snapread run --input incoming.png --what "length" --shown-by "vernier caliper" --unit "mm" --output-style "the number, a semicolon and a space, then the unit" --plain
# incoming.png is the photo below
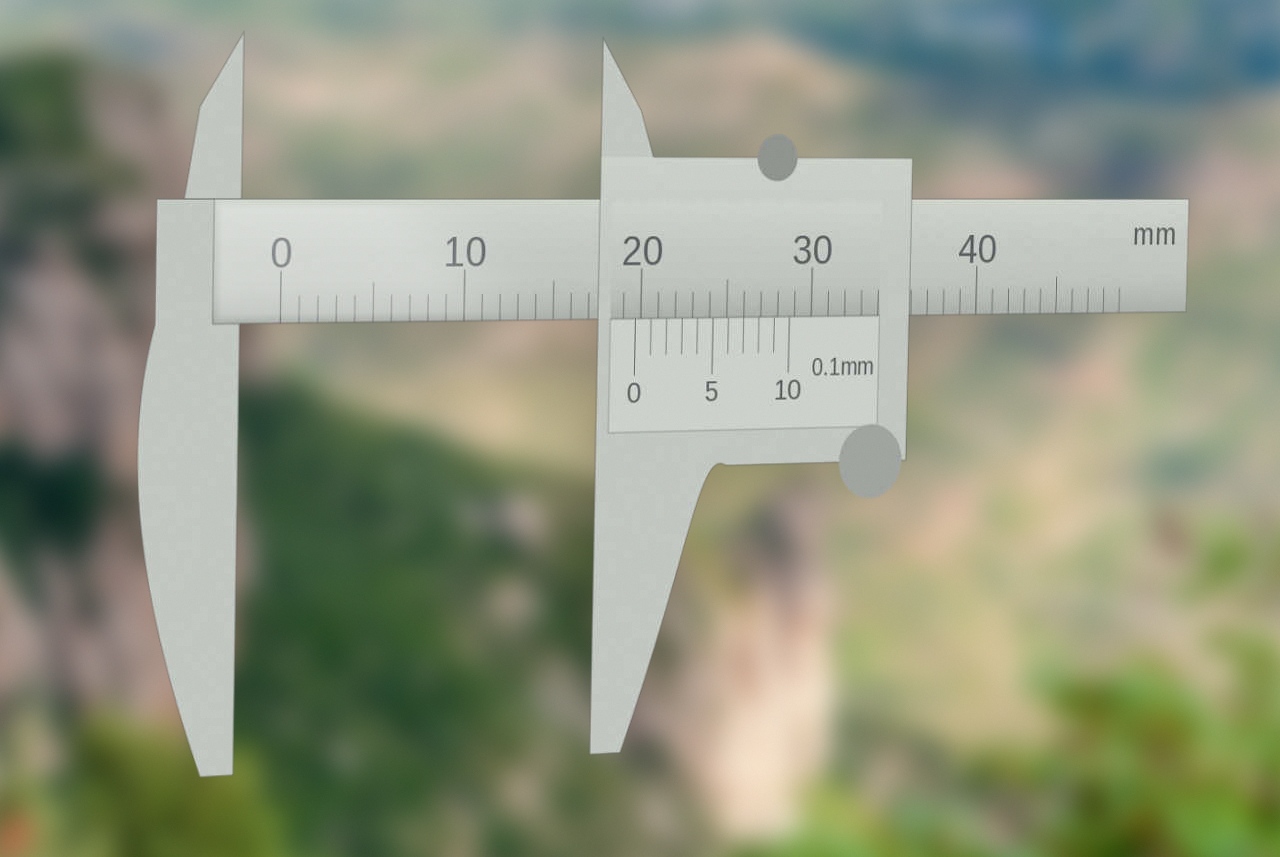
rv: 19.7; mm
